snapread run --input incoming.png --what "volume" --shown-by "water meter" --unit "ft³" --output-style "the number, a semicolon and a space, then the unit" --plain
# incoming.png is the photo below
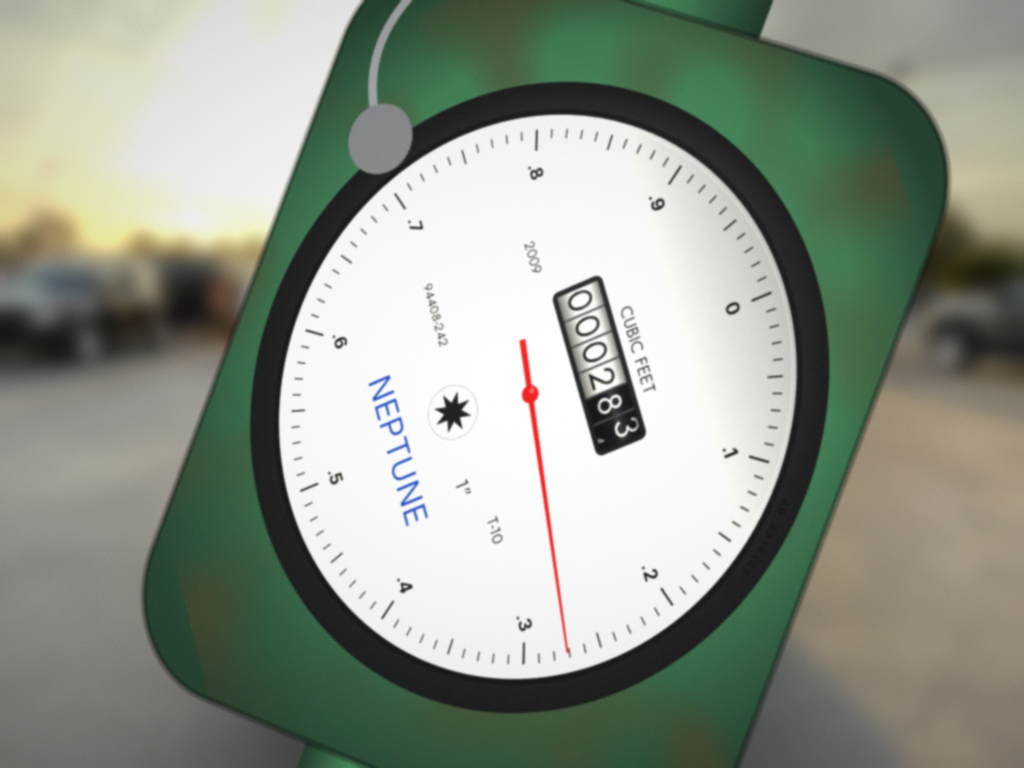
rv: 283.27; ft³
